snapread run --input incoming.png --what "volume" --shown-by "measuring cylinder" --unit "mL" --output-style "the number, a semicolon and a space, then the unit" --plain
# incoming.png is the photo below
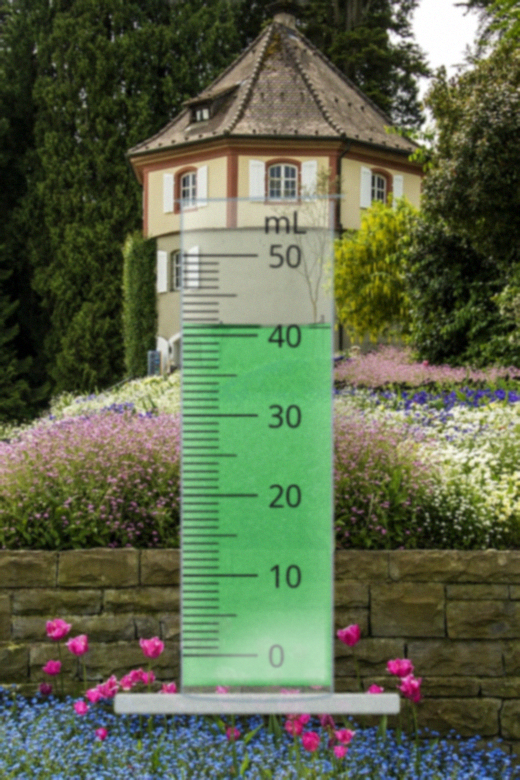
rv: 41; mL
